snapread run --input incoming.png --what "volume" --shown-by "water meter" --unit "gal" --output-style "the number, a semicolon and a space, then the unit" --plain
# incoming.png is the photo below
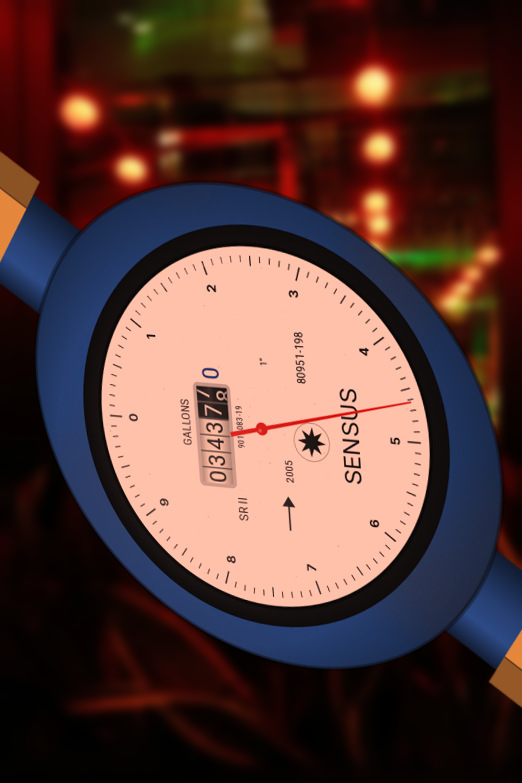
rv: 343774.6; gal
